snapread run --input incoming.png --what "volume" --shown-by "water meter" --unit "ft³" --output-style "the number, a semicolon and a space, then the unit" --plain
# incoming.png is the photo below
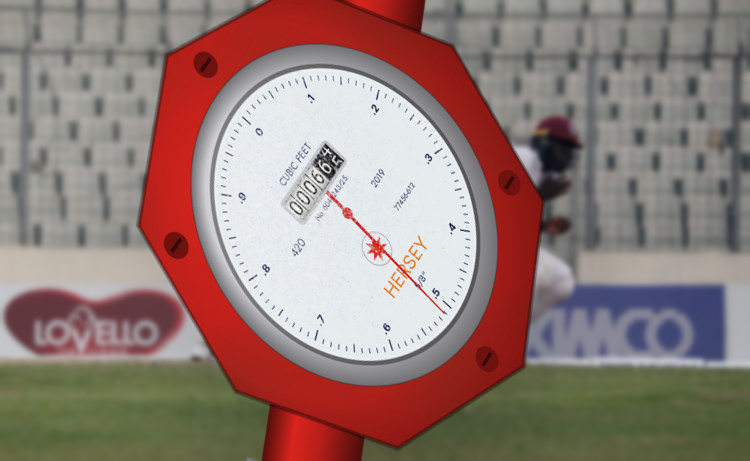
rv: 664.51; ft³
